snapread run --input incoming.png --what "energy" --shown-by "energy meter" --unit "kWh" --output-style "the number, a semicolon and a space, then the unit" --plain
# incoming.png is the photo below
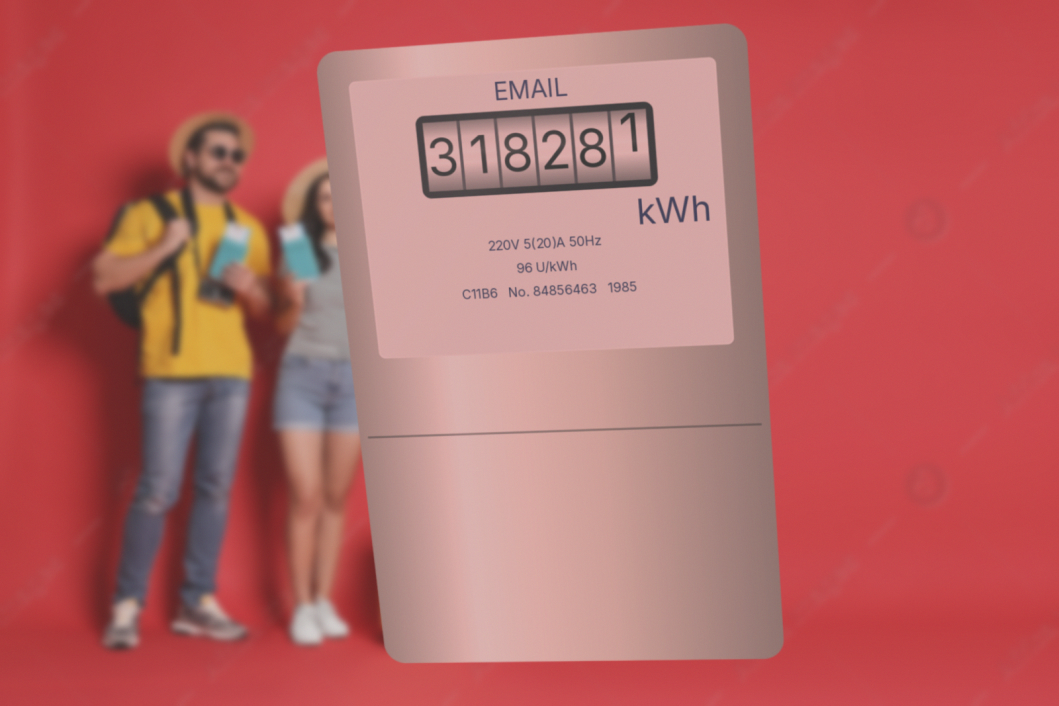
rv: 318281; kWh
